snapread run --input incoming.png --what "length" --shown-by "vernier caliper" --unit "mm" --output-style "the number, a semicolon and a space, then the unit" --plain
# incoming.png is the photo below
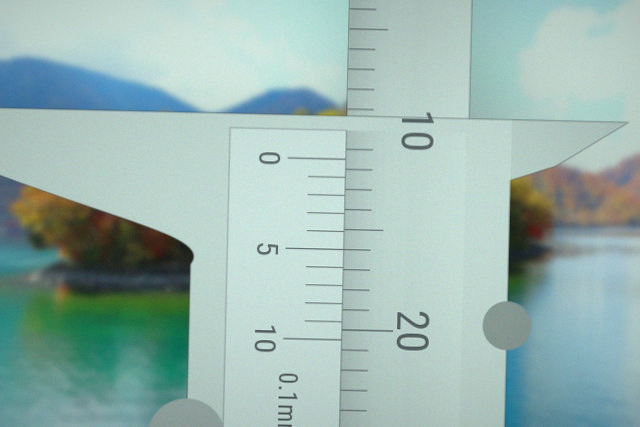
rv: 11.5; mm
